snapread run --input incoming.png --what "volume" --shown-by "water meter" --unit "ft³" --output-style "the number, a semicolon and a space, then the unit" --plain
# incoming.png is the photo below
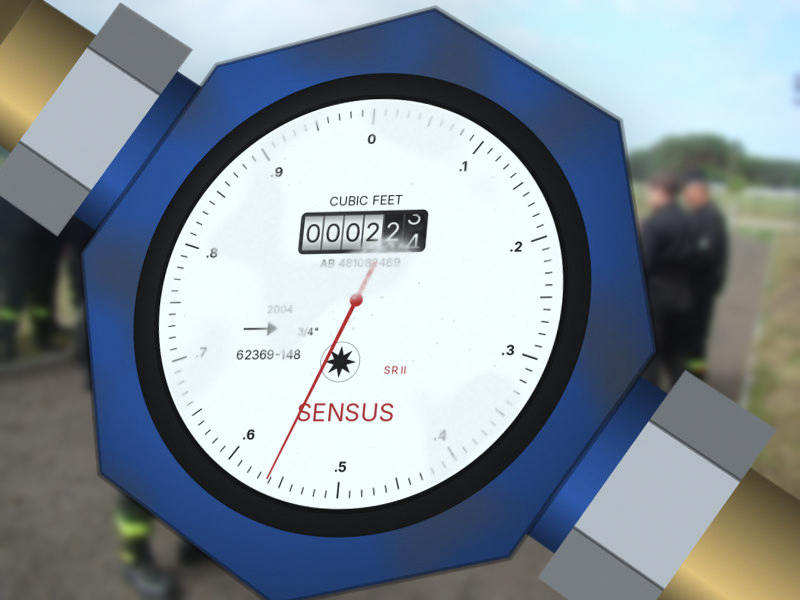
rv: 223.56; ft³
